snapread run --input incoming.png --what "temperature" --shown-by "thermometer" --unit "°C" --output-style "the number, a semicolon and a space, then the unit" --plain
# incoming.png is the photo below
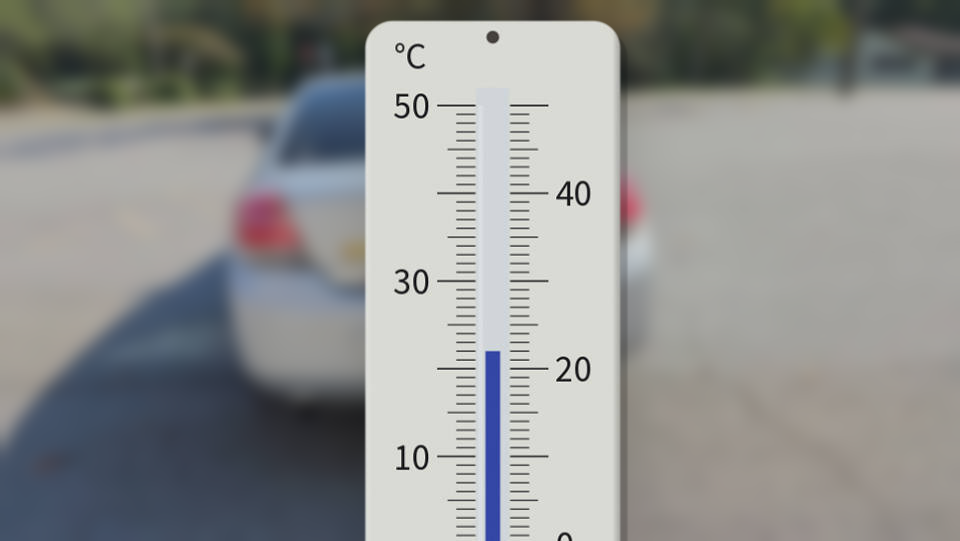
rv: 22; °C
